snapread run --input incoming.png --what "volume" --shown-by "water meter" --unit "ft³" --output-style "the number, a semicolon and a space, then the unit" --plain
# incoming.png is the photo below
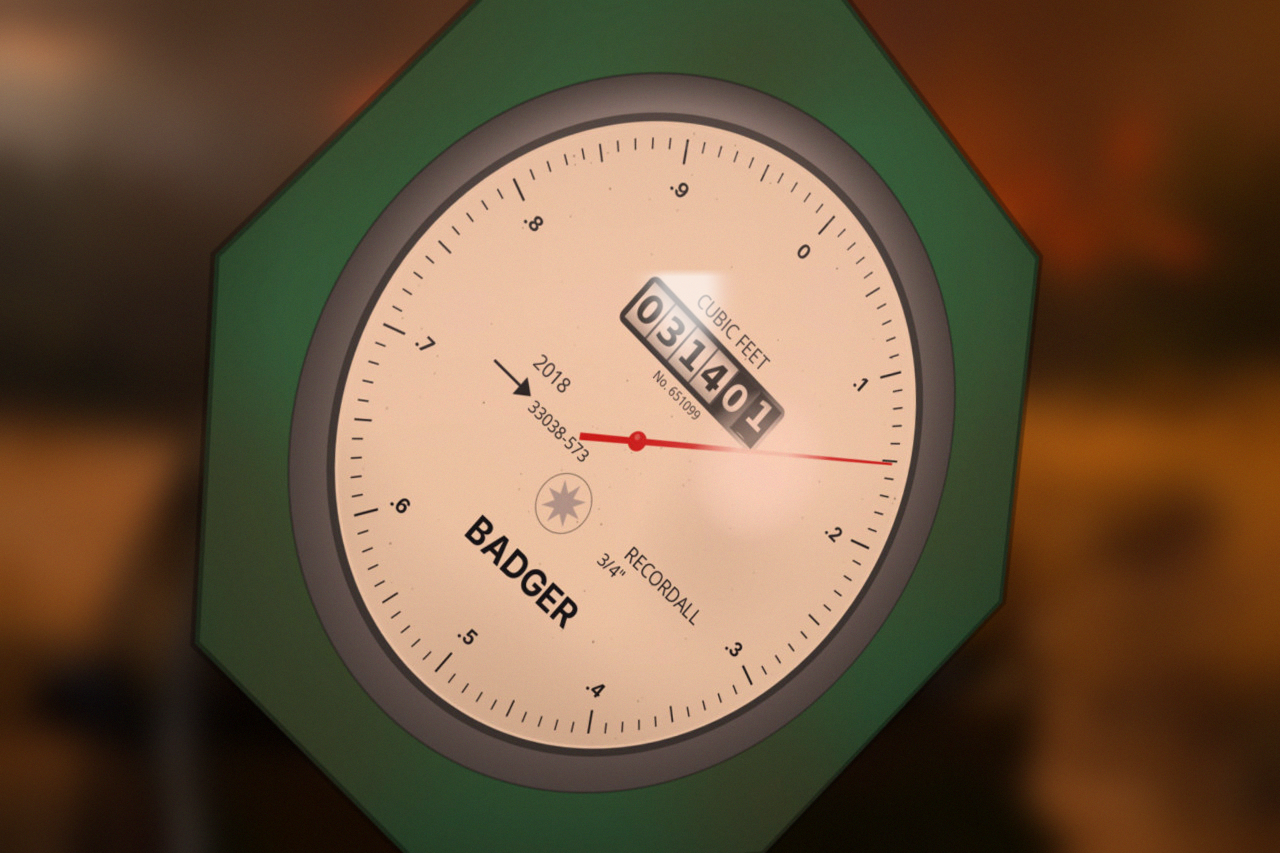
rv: 31401.15; ft³
